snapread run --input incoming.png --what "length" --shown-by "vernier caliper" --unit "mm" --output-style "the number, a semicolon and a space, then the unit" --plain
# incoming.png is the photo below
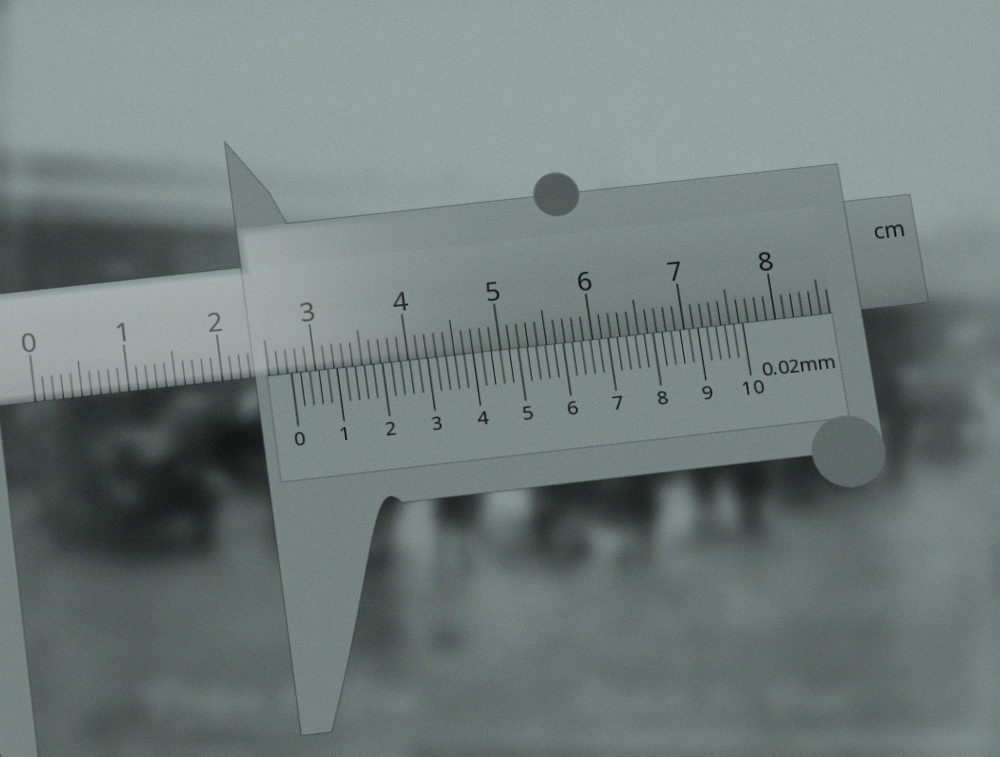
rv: 27.4; mm
